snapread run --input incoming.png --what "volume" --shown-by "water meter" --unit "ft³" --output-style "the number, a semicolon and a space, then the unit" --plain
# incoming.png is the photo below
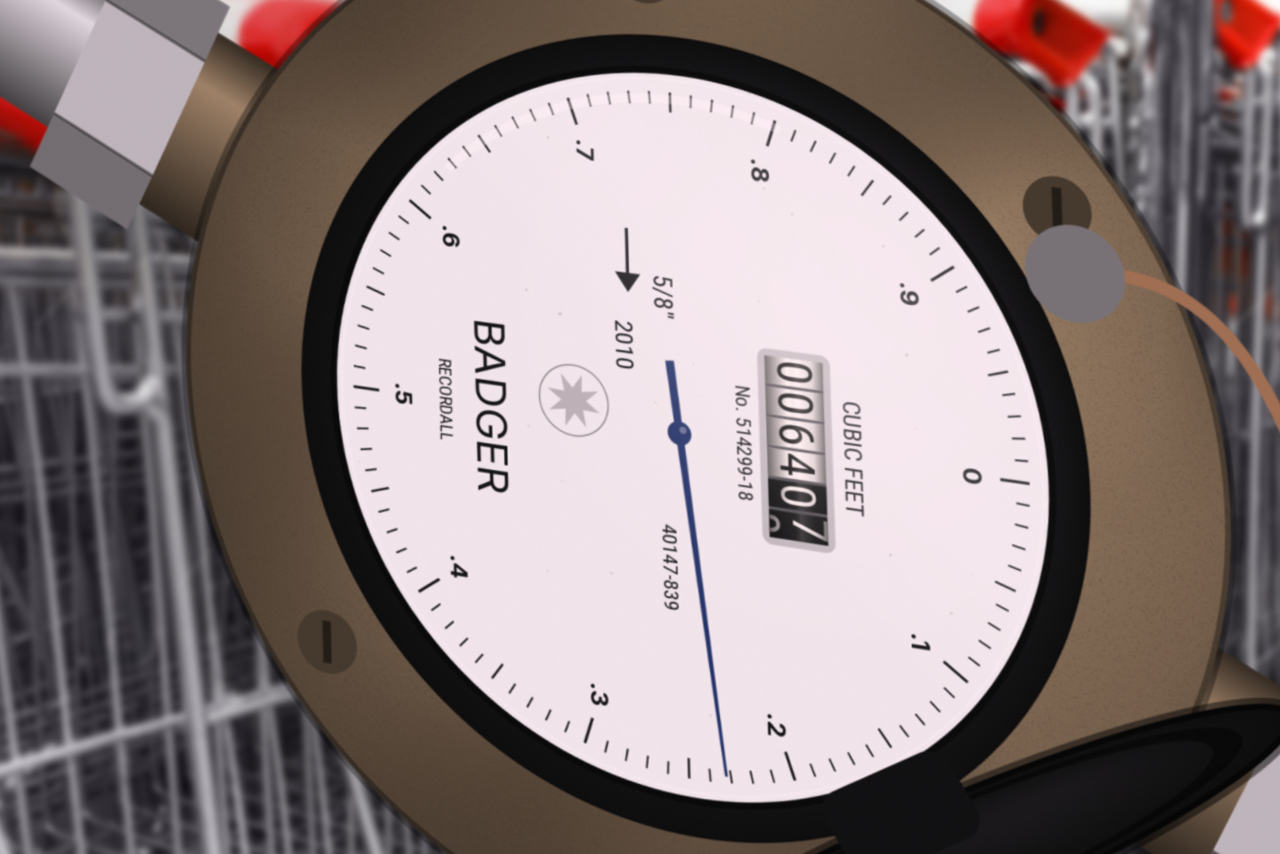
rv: 6407.23; ft³
